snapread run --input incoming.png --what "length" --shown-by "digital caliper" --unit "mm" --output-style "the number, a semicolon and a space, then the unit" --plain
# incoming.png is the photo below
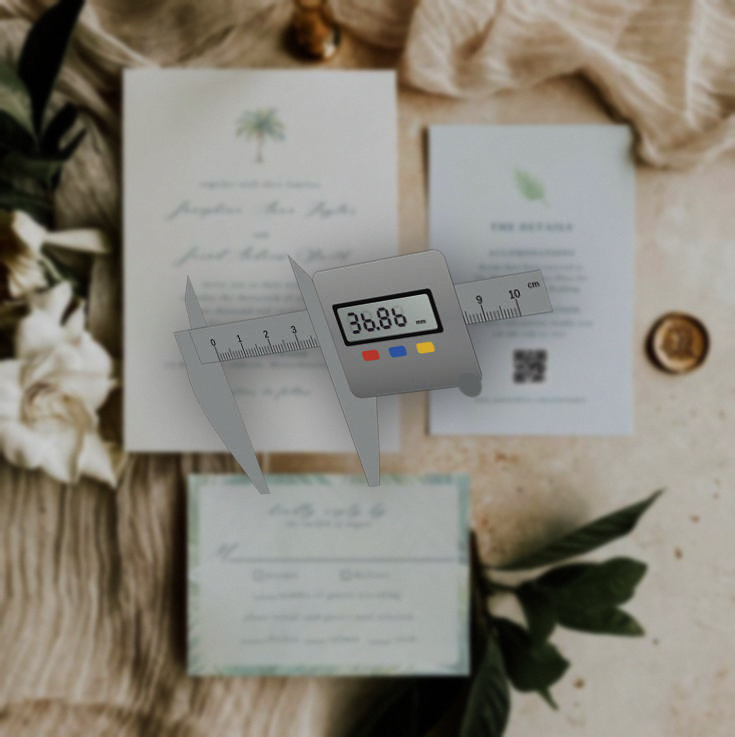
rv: 36.86; mm
